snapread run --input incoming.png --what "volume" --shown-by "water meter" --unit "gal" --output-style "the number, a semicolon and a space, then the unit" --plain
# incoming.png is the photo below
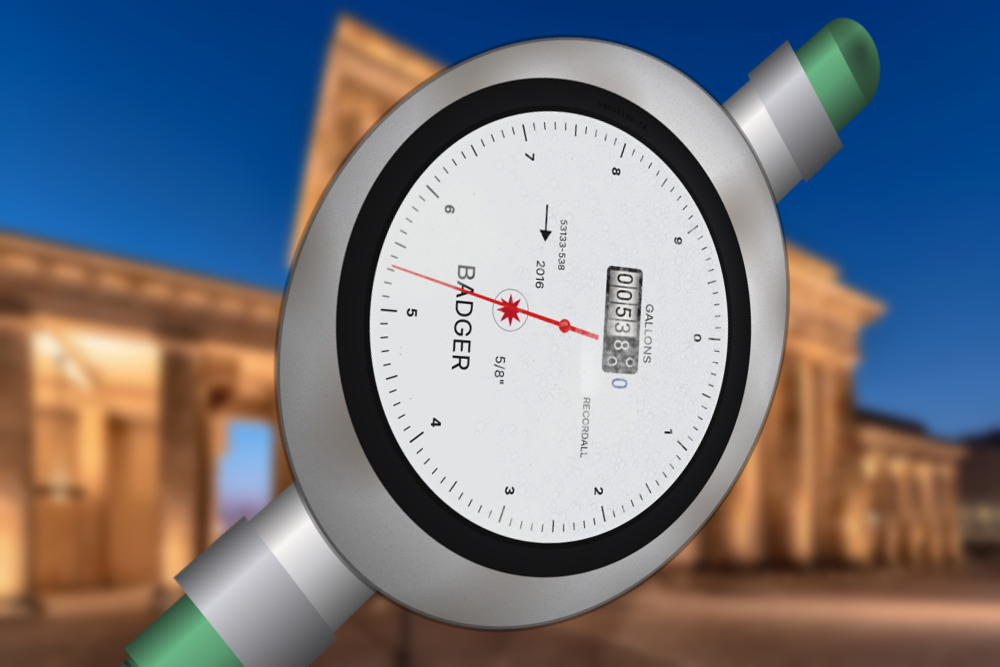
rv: 53885.3; gal
